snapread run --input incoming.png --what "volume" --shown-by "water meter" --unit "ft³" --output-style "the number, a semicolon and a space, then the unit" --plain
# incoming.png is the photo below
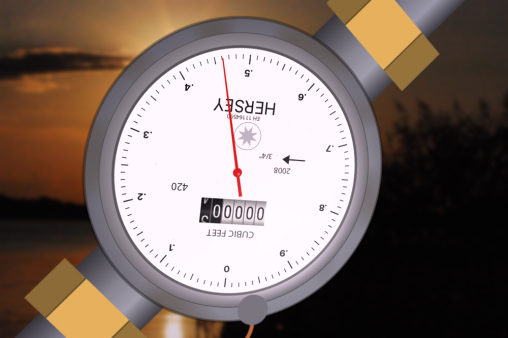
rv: 3.46; ft³
